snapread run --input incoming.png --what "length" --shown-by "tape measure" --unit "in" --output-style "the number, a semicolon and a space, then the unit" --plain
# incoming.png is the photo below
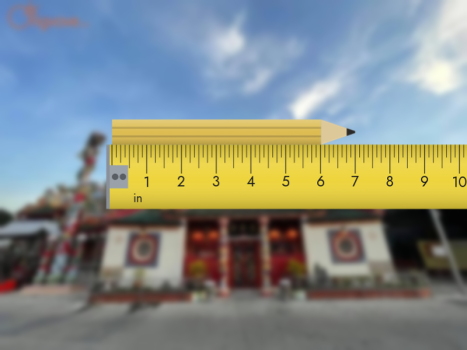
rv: 7; in
